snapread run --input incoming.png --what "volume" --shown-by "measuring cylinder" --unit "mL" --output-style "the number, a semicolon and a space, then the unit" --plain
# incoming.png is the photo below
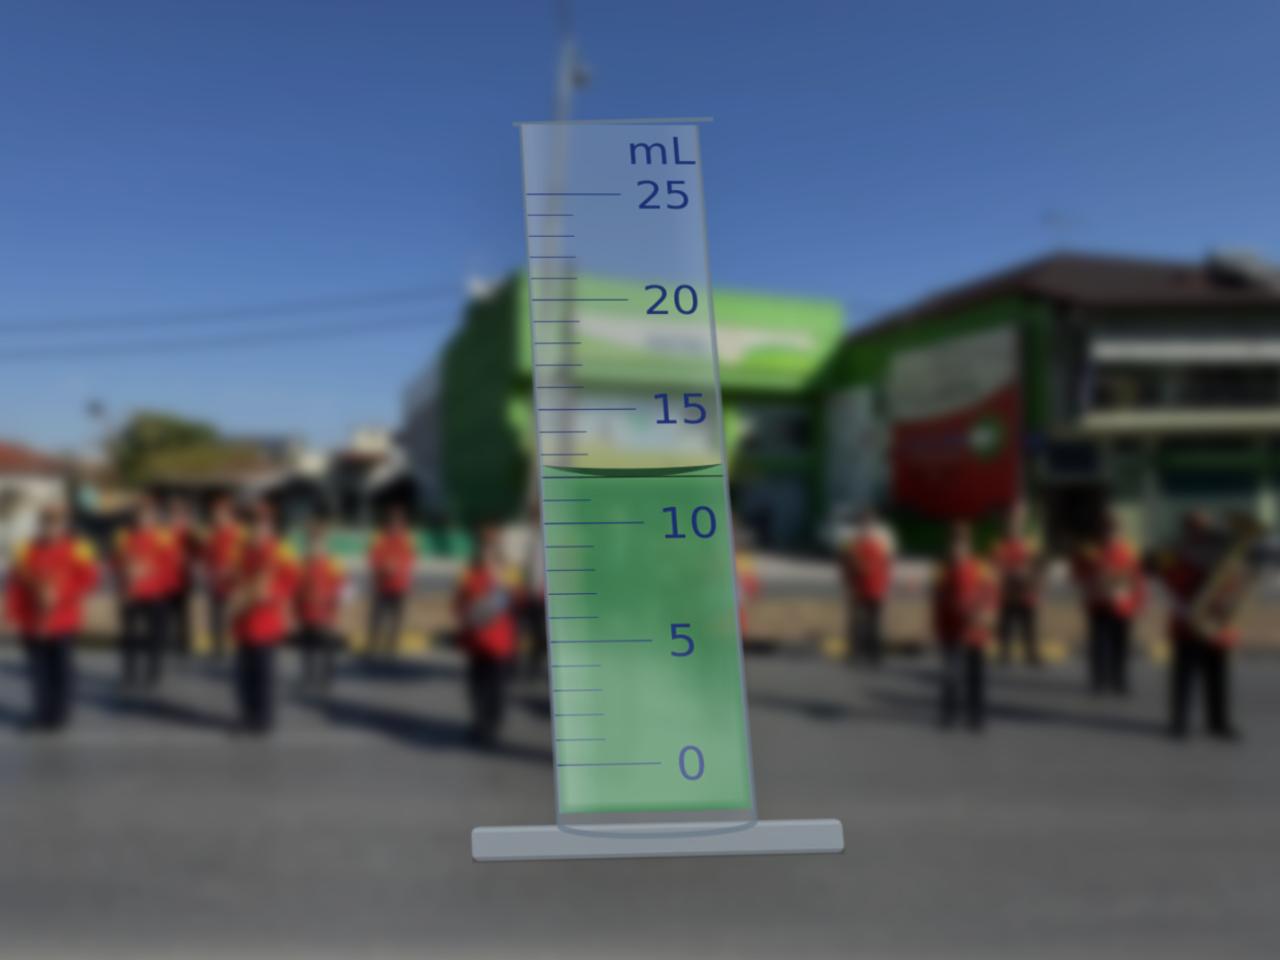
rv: 12; mL
